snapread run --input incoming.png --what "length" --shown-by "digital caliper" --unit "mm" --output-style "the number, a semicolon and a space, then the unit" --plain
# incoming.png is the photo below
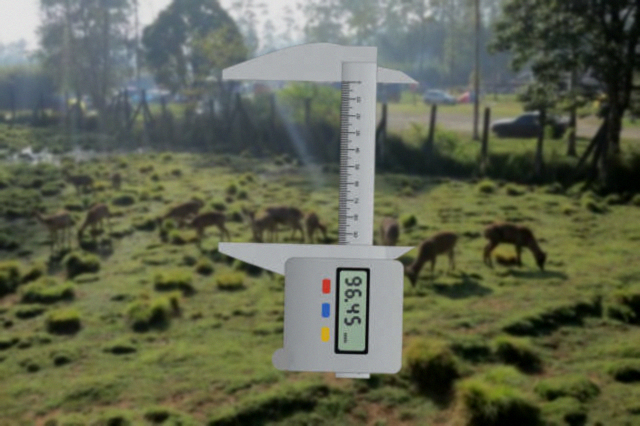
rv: 96.45; mm
